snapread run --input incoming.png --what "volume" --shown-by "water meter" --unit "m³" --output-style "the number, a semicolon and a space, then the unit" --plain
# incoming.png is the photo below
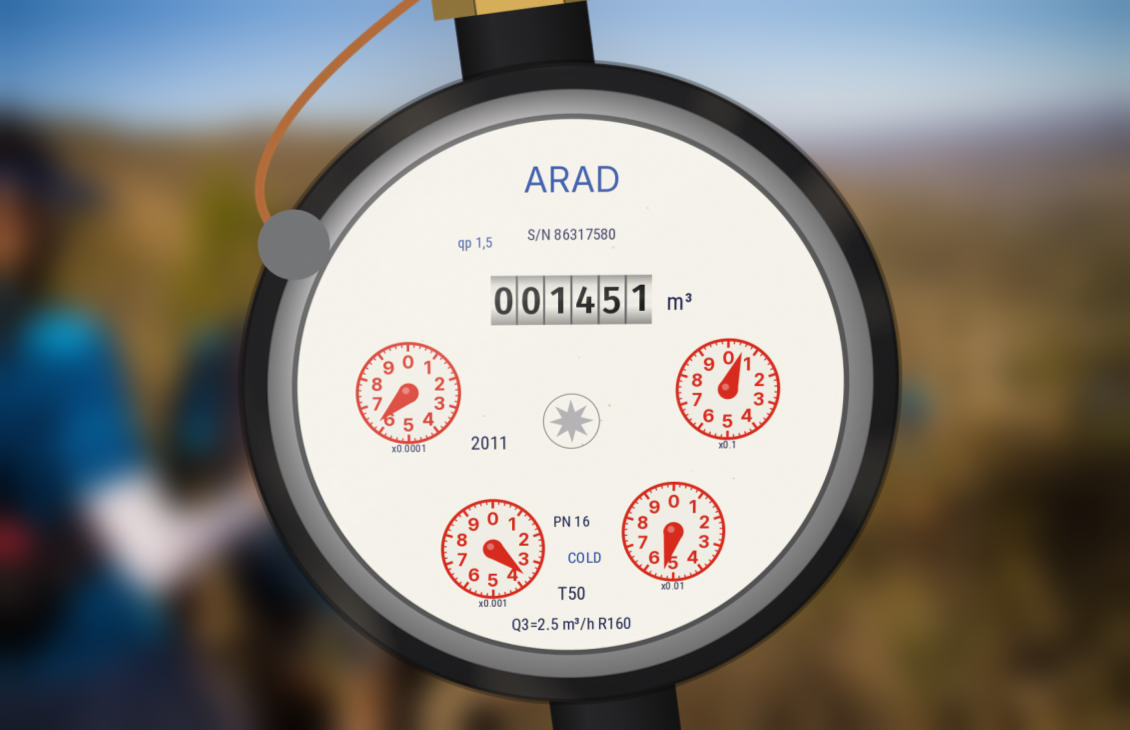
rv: 1451.0536; m³
